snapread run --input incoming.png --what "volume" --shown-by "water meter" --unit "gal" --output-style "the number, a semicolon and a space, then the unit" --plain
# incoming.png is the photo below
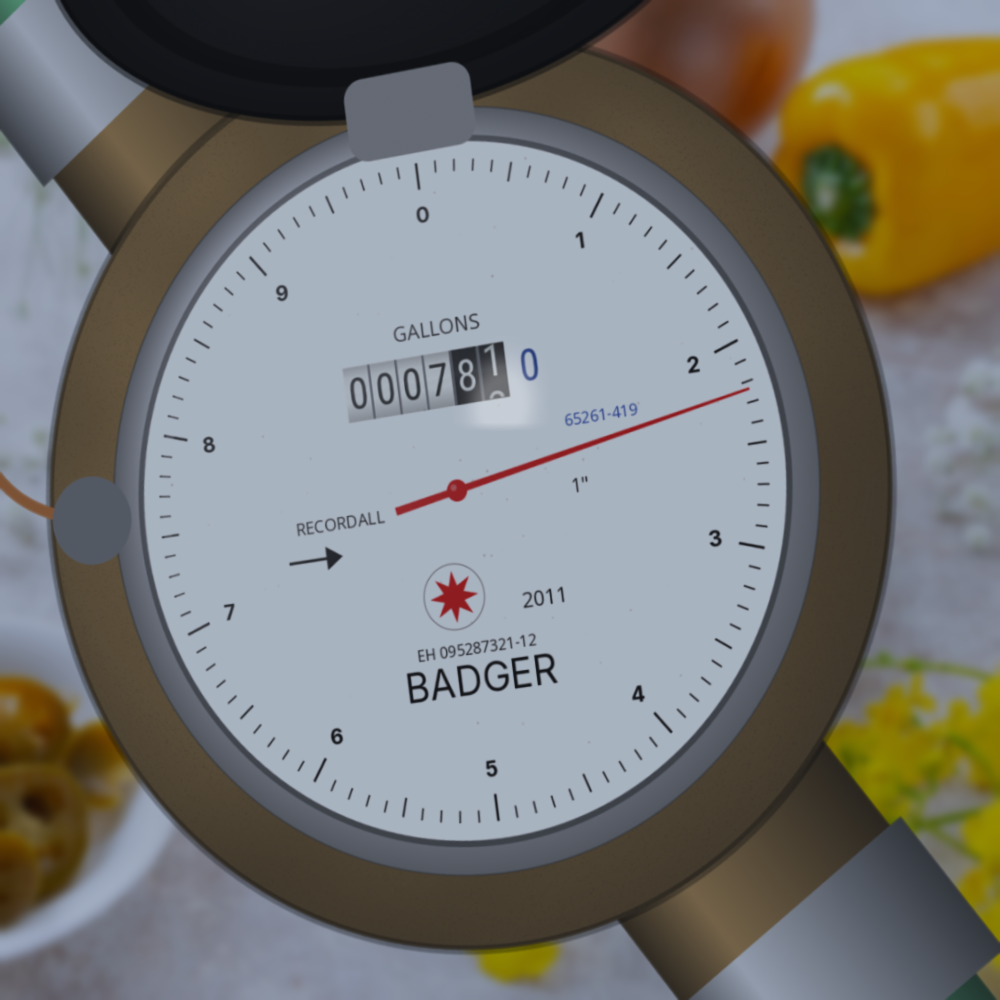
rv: 7812.2; gal
